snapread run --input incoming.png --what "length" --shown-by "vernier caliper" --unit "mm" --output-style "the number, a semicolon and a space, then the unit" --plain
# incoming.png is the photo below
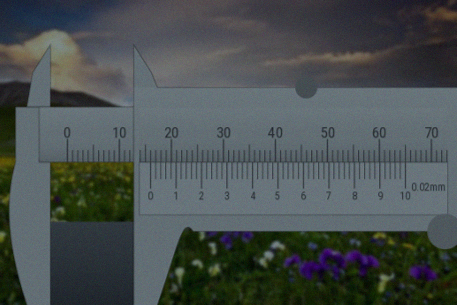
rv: 16.0; mm
